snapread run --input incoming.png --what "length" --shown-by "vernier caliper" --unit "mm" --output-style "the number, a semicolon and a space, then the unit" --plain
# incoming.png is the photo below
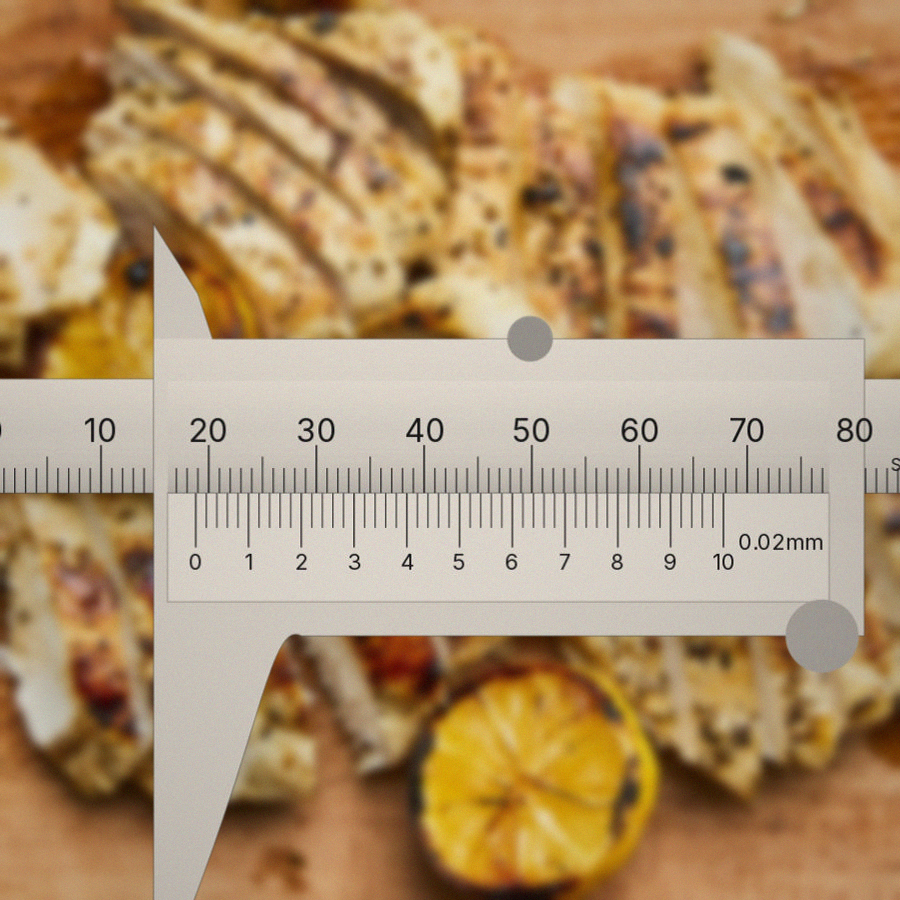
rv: 18.8; mm
